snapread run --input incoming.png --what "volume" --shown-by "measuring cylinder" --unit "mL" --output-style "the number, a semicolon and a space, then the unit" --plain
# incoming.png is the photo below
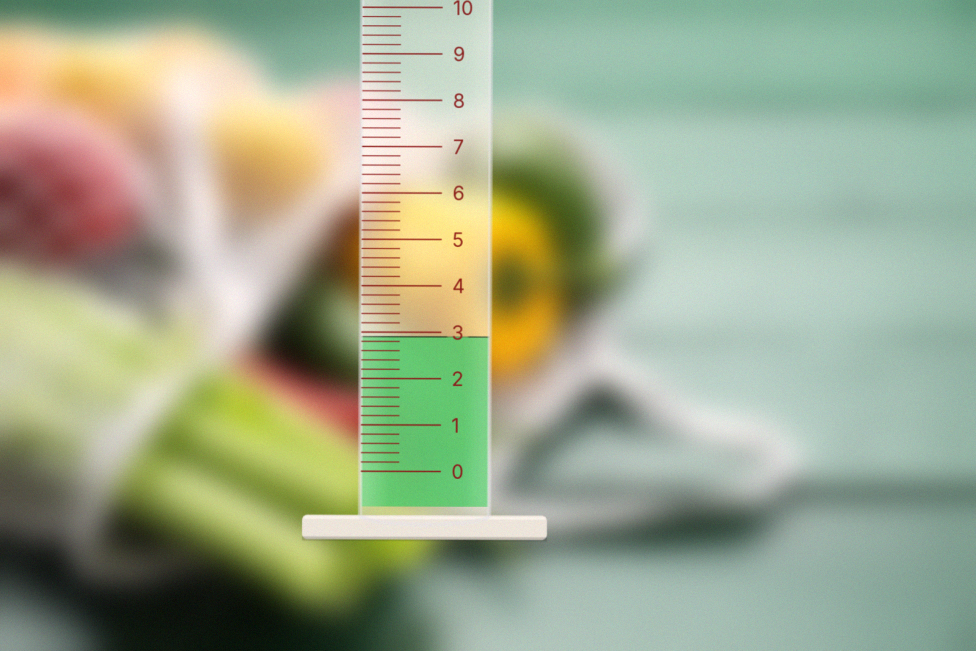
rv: 2.9; mL
